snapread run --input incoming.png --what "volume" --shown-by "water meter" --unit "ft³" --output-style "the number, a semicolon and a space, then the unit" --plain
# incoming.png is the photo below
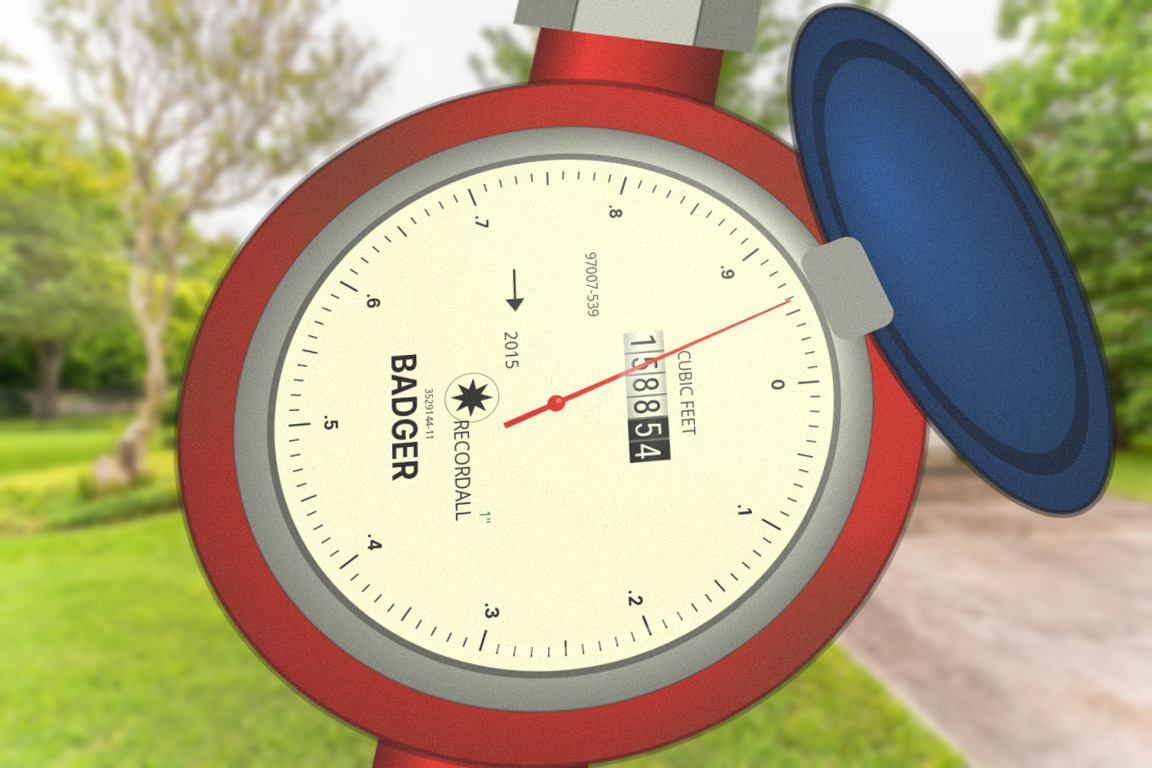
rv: 158853.94; ft³
